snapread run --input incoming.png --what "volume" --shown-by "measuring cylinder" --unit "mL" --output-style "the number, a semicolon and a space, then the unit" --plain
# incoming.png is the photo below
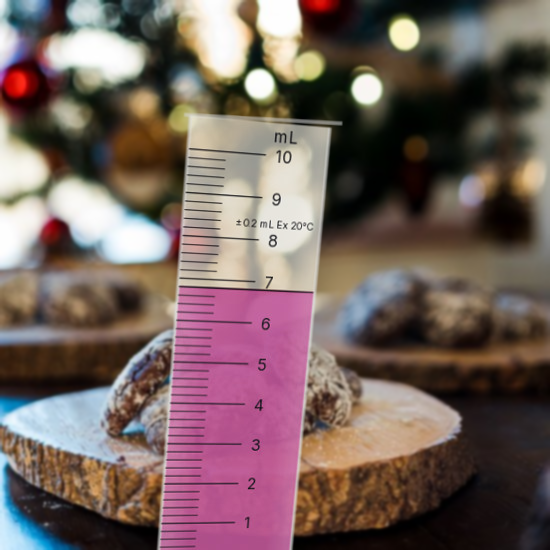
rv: 6.8; mL
